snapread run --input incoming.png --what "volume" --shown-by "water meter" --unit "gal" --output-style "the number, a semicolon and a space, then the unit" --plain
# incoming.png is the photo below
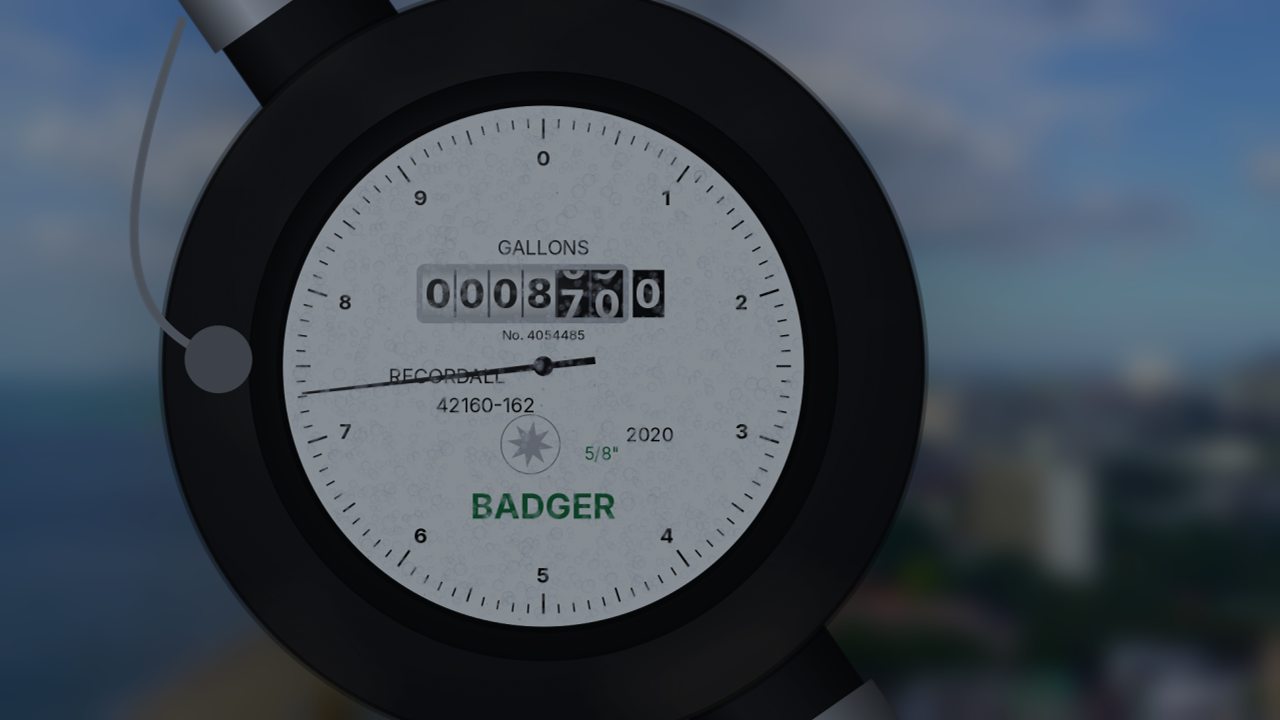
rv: 8697.3; gal
